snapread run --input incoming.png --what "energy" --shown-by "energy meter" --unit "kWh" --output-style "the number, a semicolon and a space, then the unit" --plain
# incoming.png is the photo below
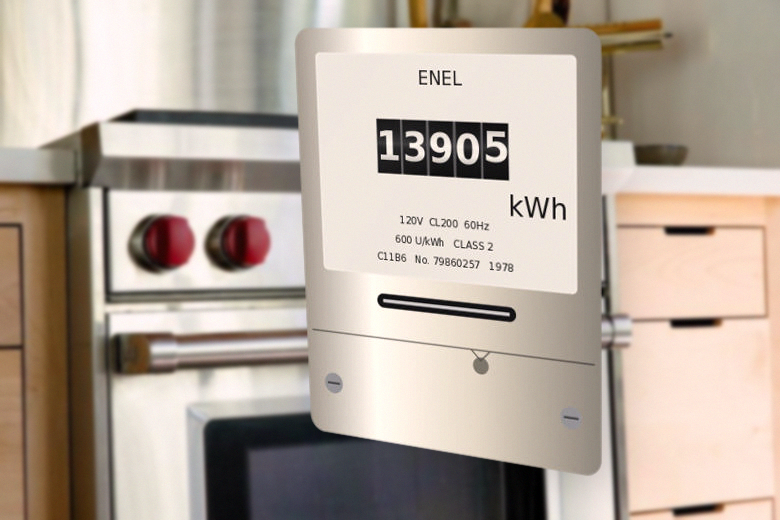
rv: 13905; kWh
